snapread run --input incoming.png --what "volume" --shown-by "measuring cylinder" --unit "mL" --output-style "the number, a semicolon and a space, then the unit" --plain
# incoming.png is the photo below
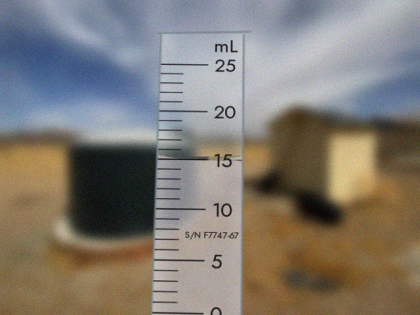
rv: 15; mL
